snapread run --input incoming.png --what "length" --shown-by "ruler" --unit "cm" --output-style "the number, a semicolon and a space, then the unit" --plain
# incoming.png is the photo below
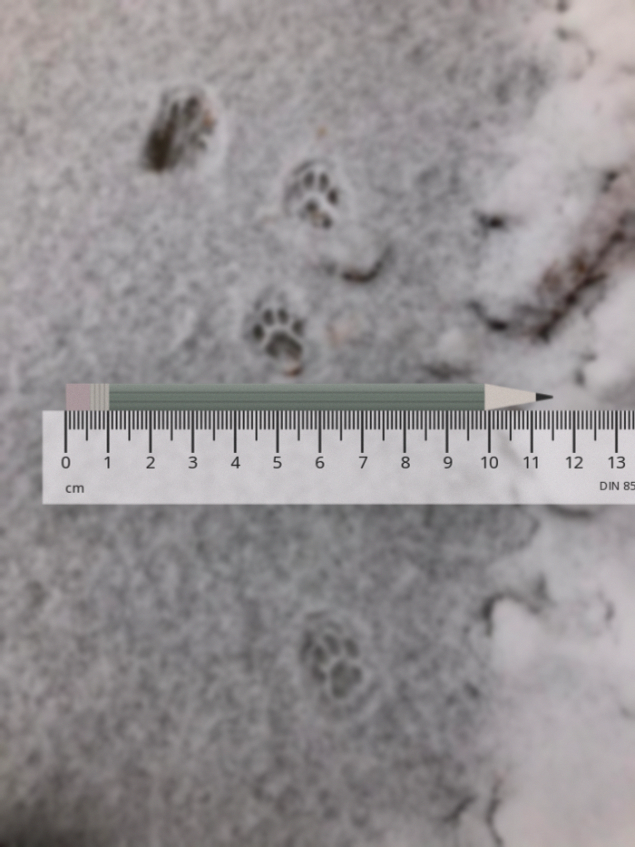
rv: 11.5; cm
